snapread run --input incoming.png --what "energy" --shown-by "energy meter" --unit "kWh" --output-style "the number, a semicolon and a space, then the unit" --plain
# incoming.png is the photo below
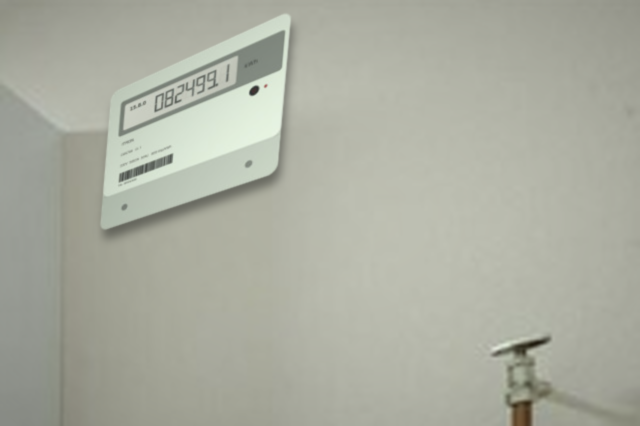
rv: 82499.1; kWh
